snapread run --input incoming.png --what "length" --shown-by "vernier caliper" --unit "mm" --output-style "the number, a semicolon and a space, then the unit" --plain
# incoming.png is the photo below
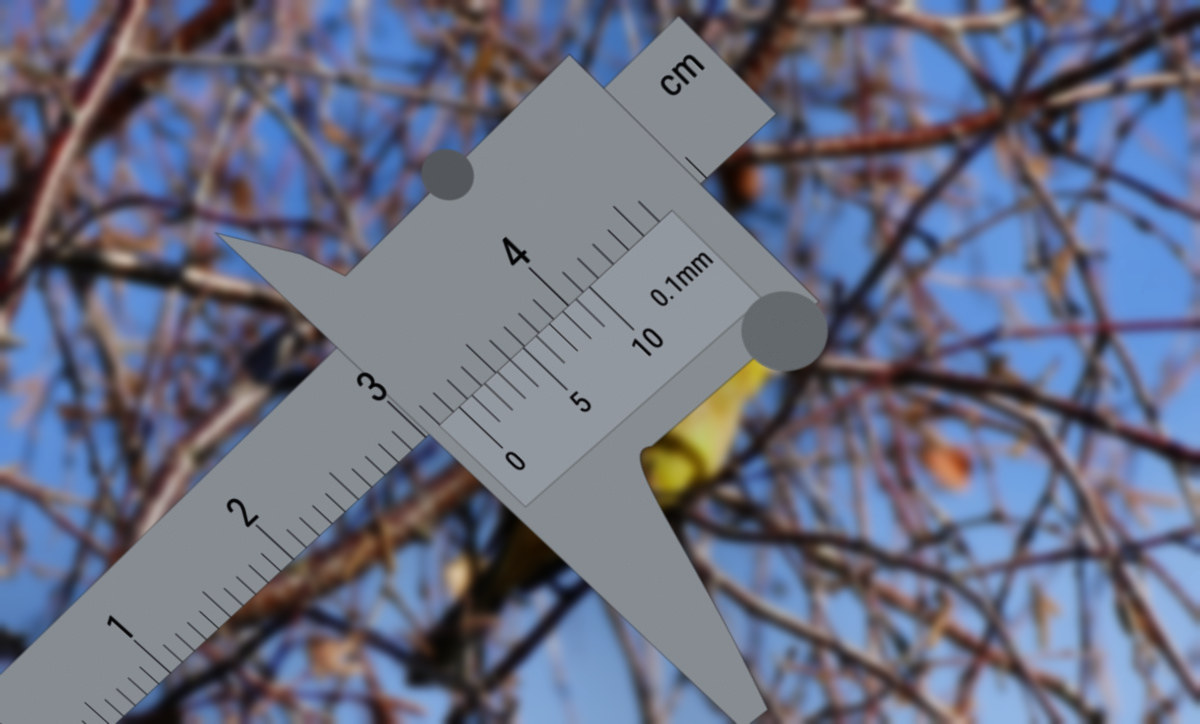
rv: 32.4; mm
